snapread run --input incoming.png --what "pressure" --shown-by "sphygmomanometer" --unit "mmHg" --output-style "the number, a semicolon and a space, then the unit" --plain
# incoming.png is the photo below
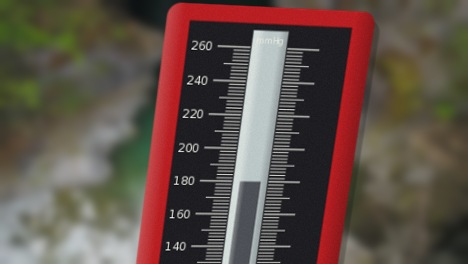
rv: 180; mmHg
